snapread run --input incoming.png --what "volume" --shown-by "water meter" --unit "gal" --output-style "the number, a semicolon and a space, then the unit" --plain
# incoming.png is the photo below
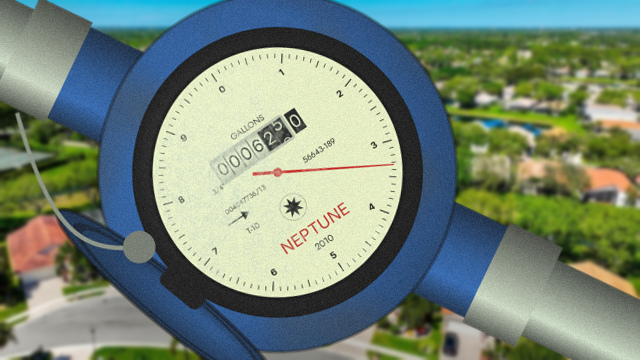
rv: 6253.3; gal
